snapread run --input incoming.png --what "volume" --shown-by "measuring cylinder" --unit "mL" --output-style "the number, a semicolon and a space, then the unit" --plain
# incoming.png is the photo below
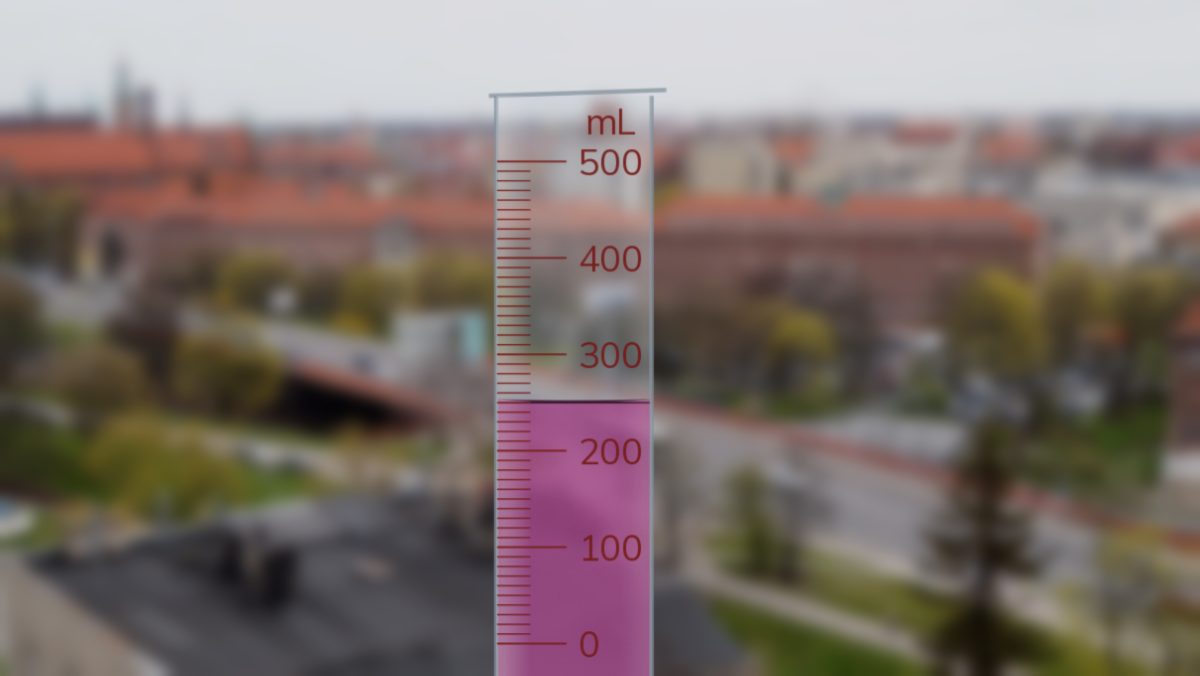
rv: 250; mL
